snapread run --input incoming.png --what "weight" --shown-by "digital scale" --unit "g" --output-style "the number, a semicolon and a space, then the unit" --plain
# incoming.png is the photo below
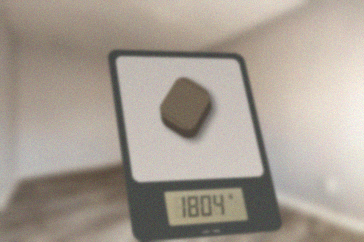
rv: 1804; g
